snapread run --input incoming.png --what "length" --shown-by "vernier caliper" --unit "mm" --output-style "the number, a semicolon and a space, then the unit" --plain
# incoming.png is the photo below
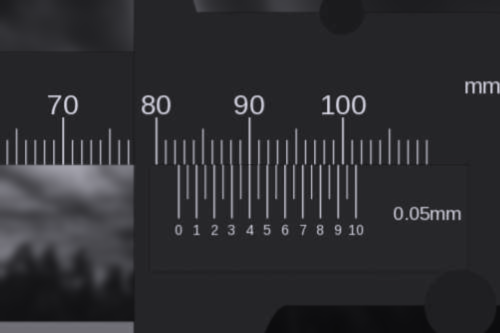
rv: 82.4; mm
